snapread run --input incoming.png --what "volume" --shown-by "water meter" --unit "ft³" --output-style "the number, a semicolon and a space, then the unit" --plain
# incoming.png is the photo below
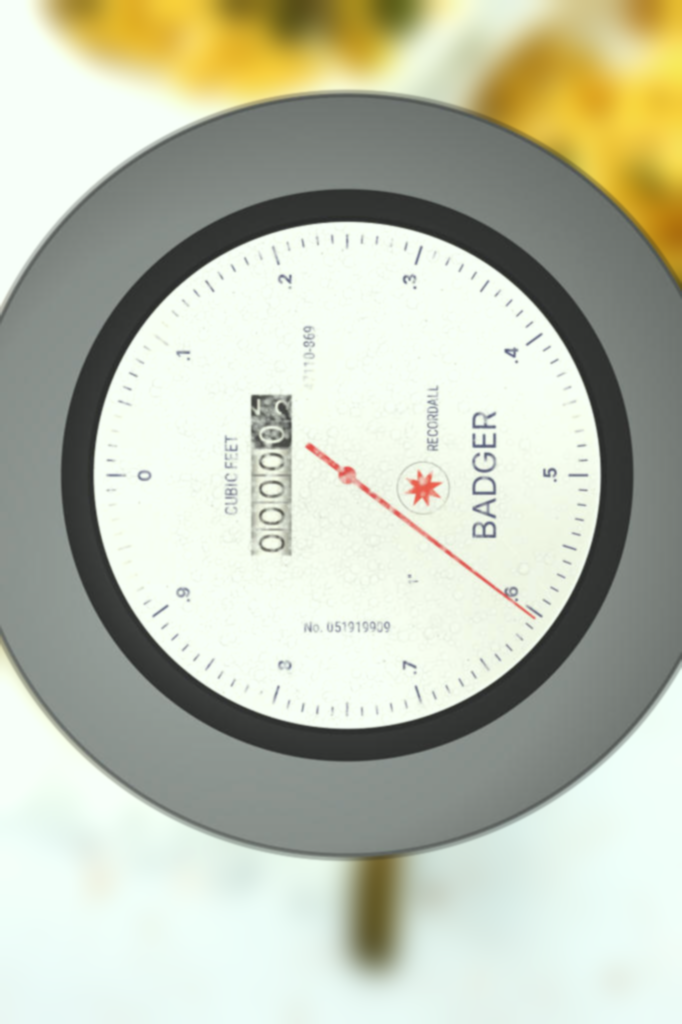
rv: 2.60; ft³
